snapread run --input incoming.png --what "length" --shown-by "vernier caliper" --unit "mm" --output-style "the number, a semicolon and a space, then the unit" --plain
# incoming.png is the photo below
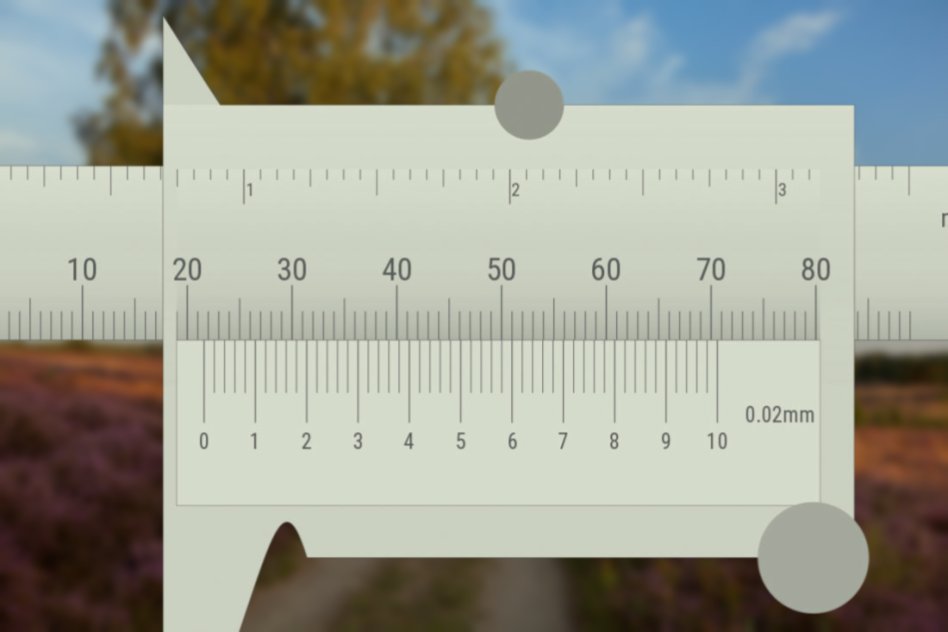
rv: 21.6; mm
